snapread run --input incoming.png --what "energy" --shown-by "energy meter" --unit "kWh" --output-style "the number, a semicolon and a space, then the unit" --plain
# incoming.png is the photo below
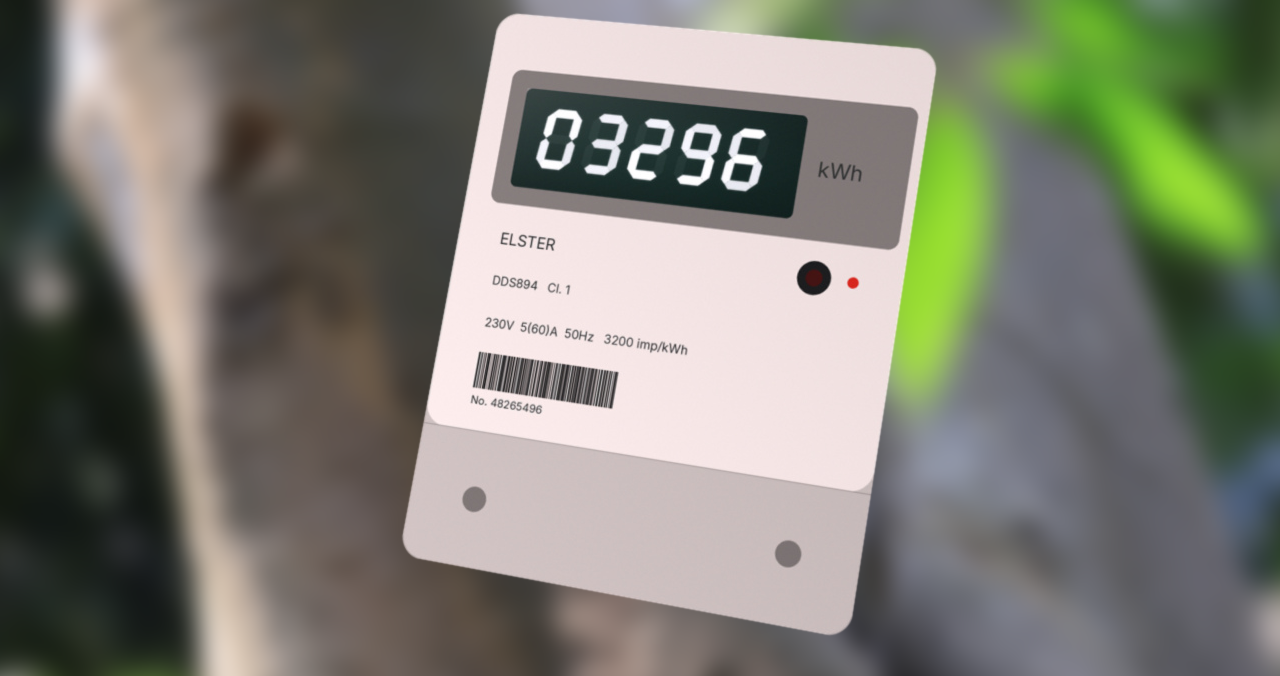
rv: 3296; kWh
